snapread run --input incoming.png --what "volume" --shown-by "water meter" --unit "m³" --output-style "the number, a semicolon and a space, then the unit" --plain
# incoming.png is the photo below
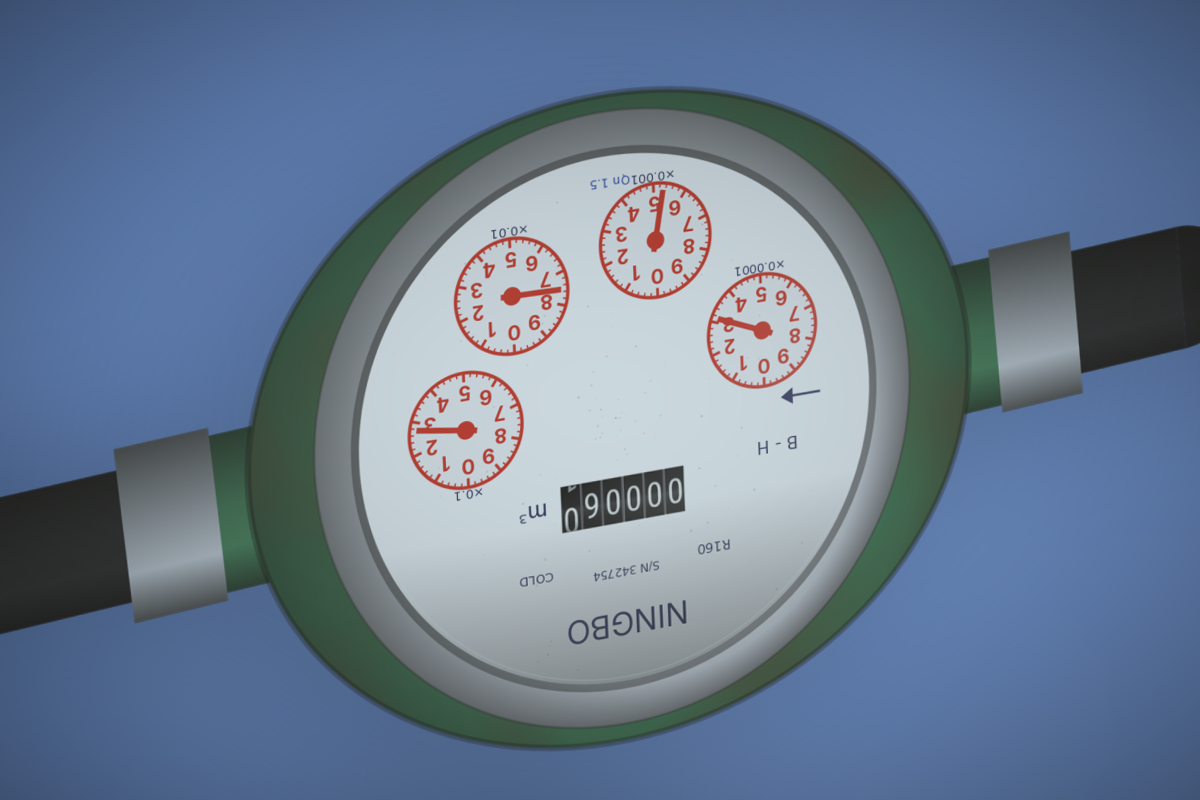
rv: 60.2753; m³
